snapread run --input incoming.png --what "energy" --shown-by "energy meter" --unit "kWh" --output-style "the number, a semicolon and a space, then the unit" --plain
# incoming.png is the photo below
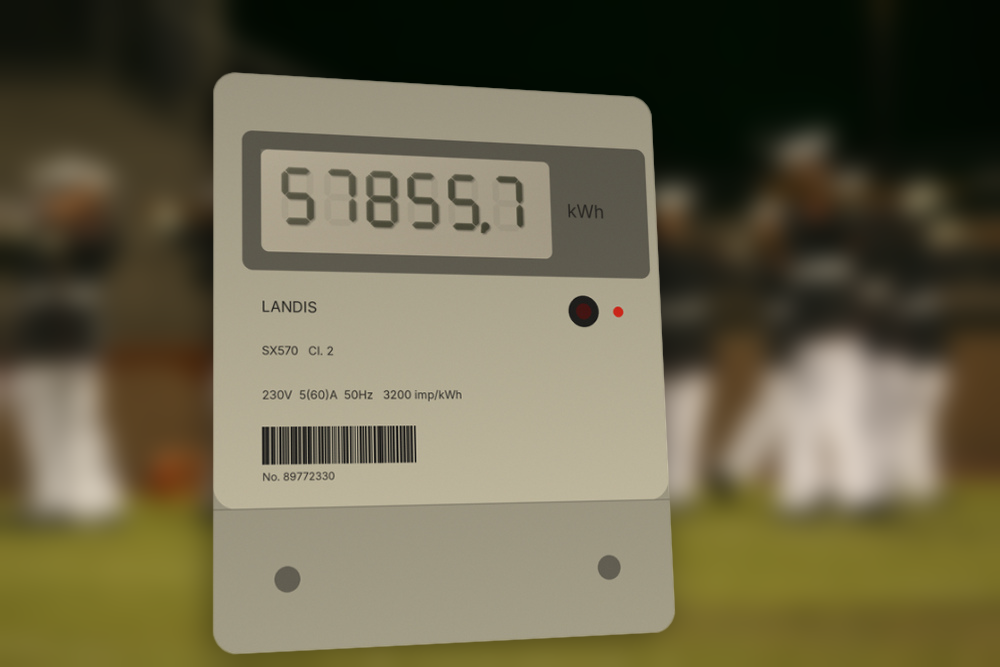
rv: 57855.7; kWh
